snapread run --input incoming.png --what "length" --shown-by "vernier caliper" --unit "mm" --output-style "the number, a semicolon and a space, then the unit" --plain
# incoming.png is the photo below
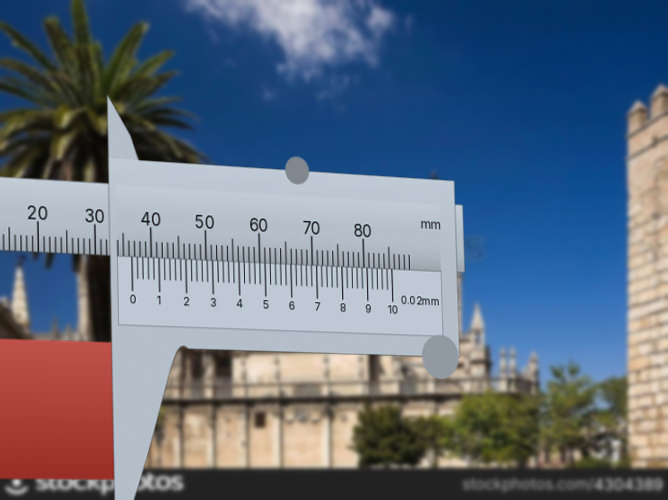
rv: 36.5; mm
